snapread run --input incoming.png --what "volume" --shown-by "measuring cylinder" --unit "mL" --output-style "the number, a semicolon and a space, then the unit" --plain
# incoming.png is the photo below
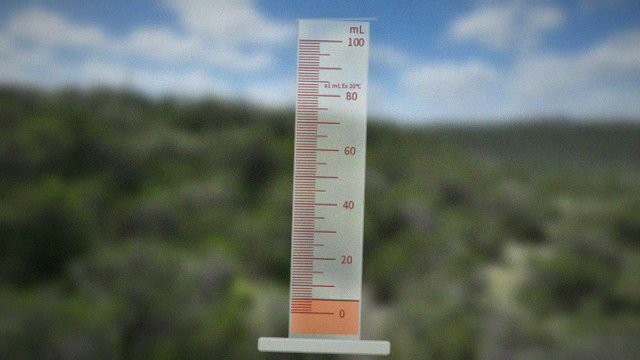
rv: 5; mL
